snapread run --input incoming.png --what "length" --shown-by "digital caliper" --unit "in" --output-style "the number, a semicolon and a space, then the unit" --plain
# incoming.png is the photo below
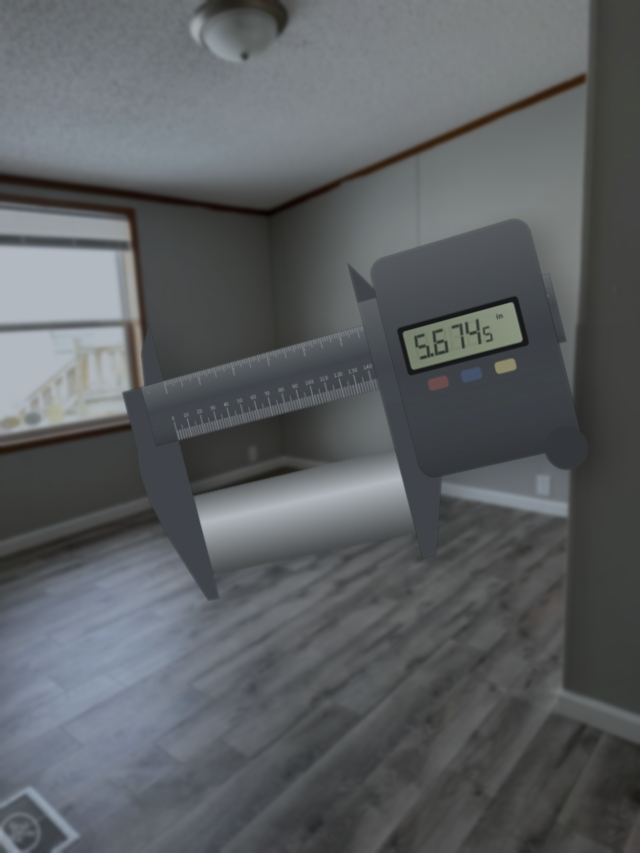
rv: 5.6745; in
